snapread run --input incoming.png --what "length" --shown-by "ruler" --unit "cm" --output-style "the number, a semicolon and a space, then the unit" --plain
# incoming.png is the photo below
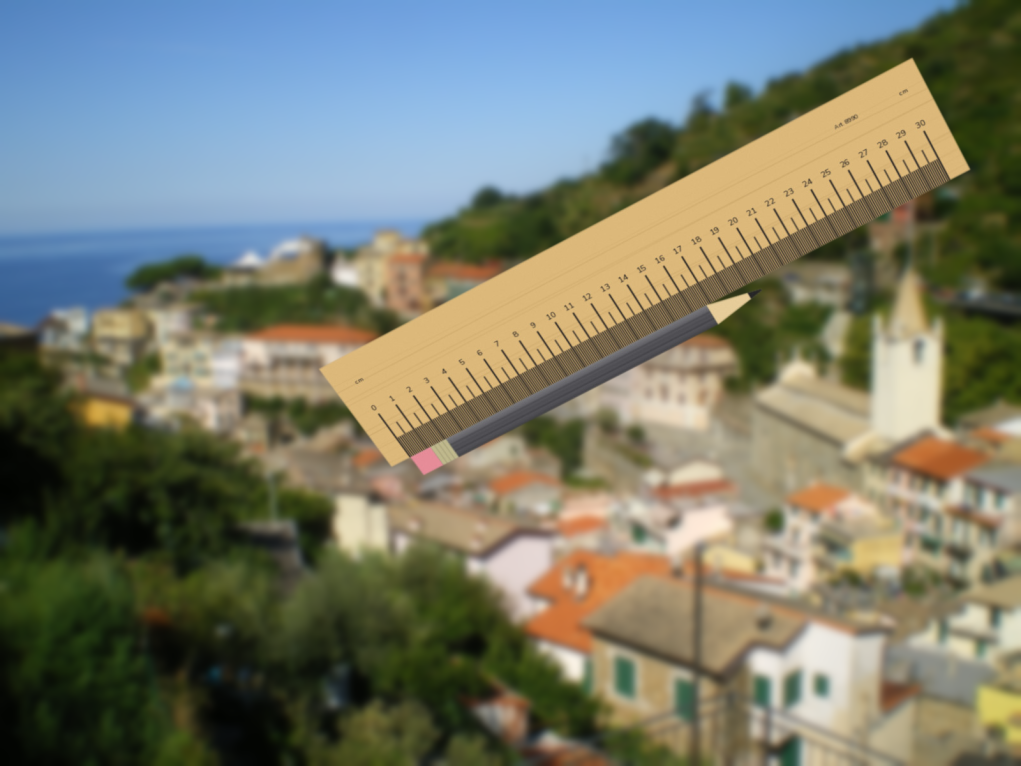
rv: 19.5; cm
